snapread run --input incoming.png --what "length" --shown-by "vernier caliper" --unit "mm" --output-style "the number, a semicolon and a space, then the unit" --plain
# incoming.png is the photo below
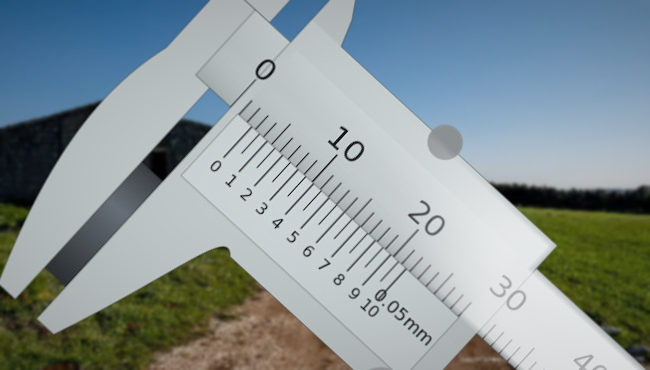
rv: 2.6; mm
